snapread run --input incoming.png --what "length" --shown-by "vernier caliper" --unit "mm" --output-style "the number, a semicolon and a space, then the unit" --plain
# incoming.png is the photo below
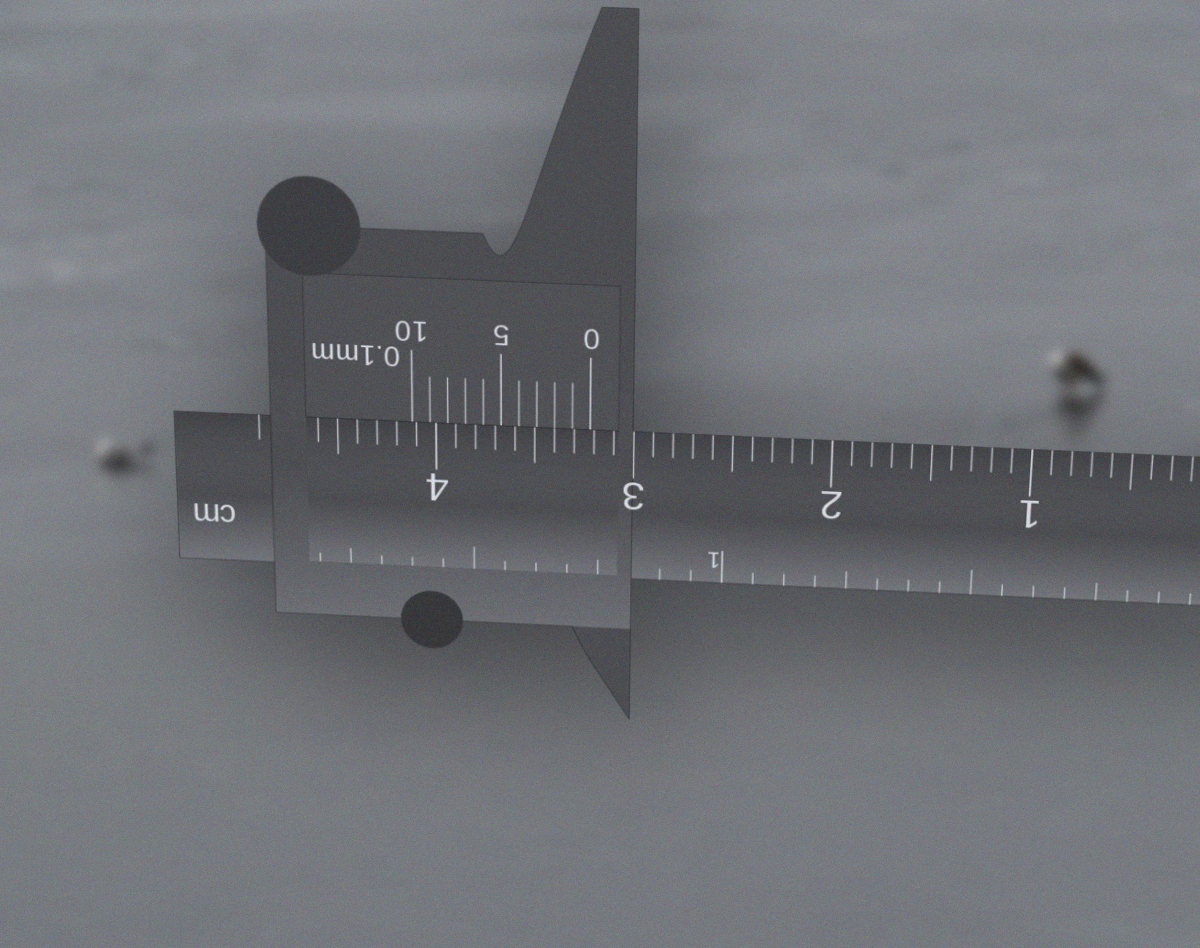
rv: 32.2; mm
